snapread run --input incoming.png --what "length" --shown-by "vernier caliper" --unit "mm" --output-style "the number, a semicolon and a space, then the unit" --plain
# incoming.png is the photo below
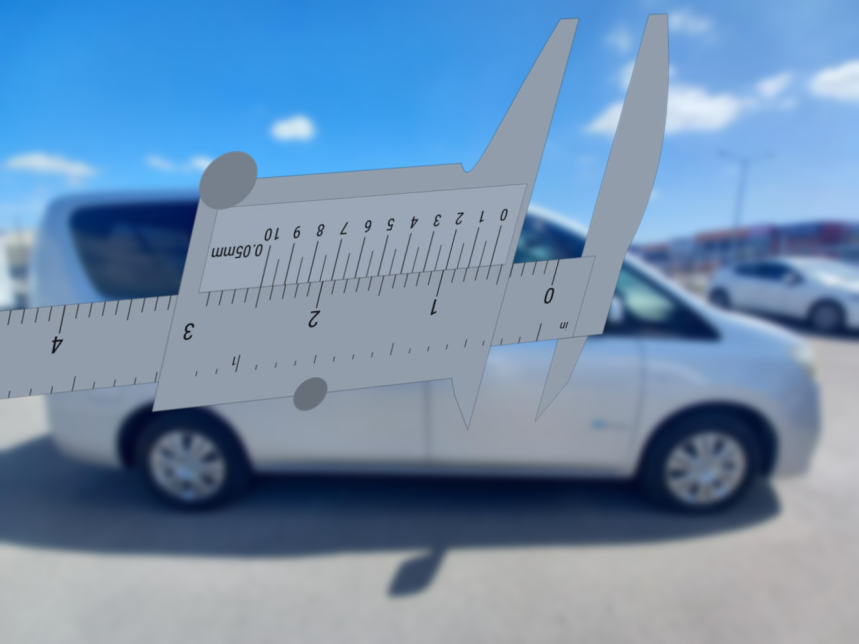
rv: 6.0; mm
